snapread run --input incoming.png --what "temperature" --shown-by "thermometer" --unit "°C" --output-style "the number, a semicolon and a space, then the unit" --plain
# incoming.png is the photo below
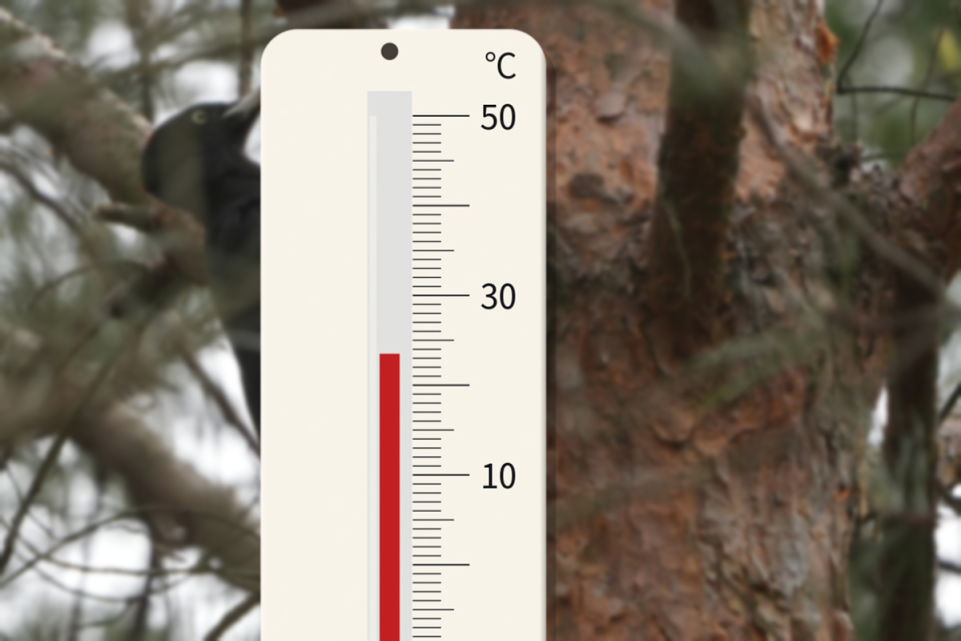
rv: 23.5; °C
